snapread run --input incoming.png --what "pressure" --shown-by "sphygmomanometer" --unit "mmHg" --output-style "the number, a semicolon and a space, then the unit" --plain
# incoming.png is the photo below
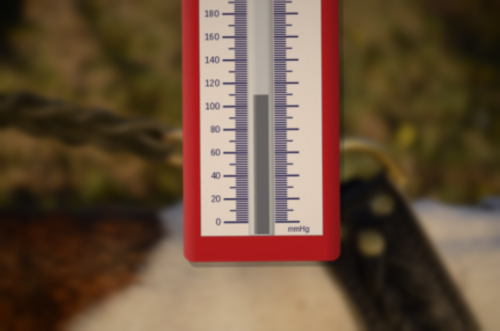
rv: 110; mmHg
